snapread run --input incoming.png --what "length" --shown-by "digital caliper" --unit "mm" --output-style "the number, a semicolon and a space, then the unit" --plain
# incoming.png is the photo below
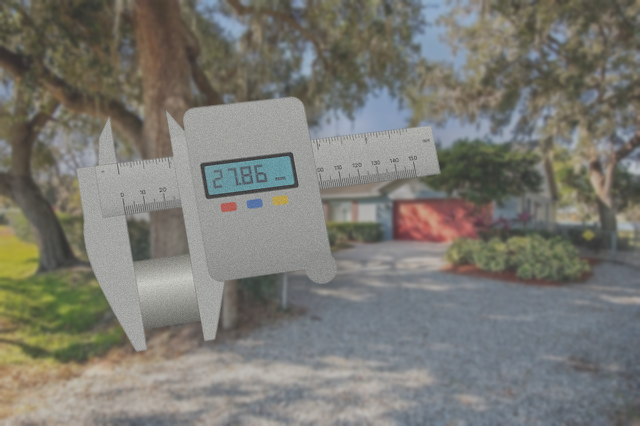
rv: 27.86; mm
